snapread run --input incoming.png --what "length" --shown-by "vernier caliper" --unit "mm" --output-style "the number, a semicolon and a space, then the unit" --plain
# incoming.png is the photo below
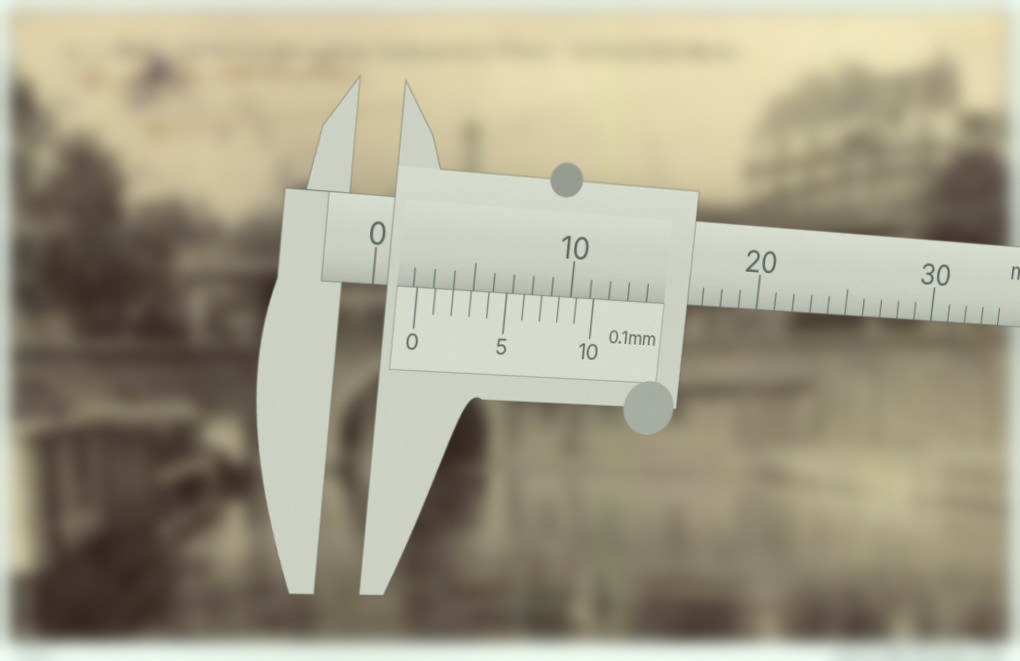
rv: 2.2; mm
